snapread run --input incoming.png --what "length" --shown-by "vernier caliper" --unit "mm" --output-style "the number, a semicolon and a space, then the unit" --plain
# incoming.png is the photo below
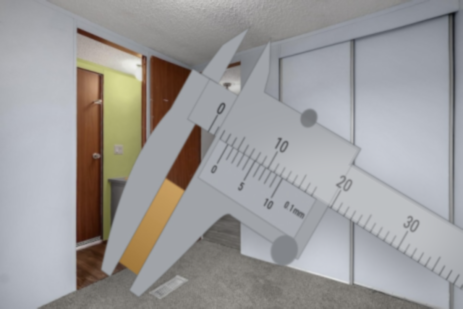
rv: 3.4; mm
